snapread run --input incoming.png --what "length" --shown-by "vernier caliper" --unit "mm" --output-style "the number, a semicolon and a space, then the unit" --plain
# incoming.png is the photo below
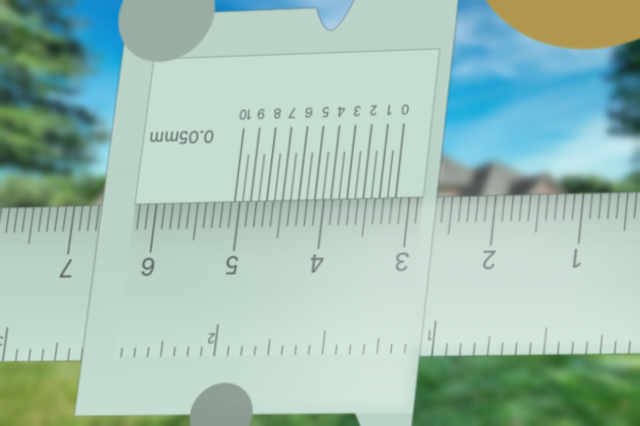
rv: 31.6; mm
